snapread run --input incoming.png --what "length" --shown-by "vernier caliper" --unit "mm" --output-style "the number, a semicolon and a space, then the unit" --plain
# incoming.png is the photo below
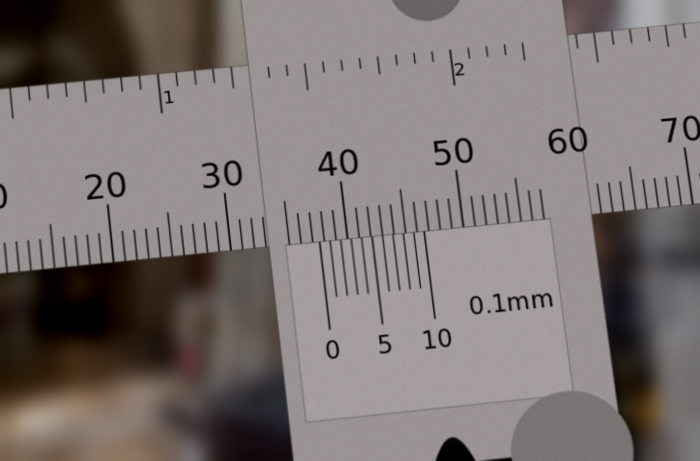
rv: 37.6; mm
